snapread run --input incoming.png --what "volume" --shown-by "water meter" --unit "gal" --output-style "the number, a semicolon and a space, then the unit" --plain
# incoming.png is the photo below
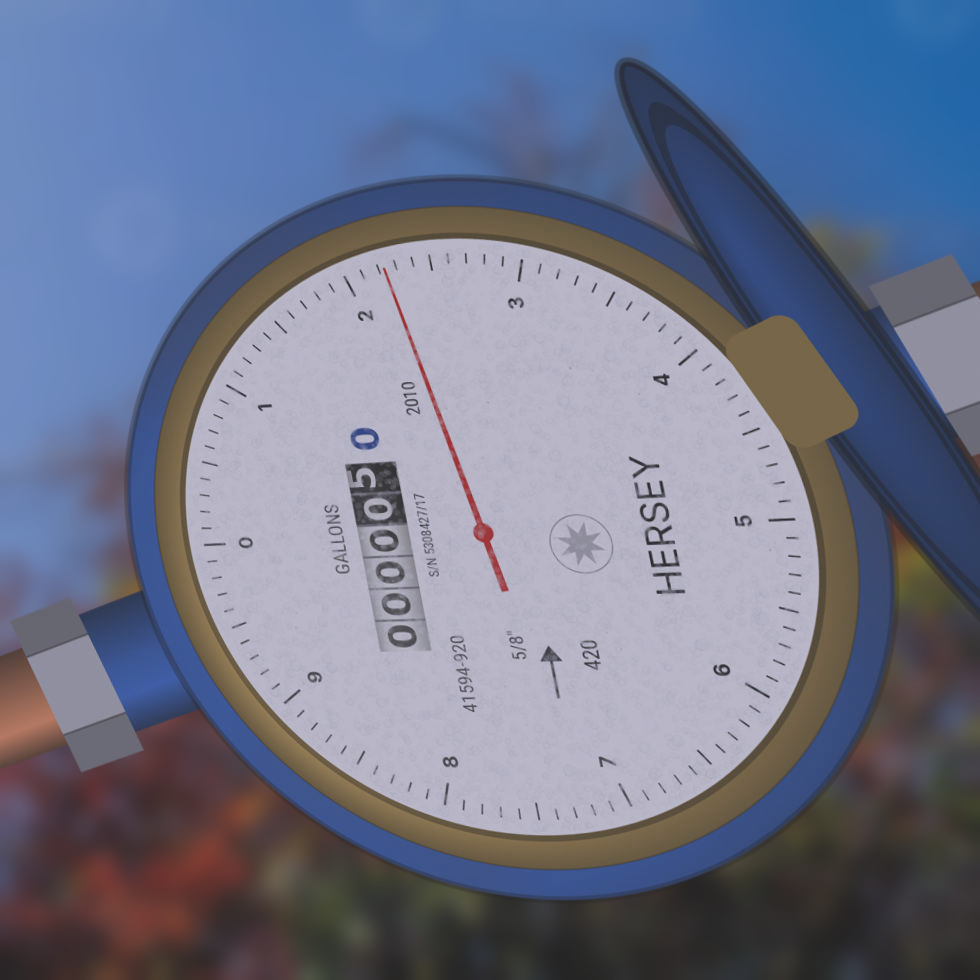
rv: 52.2; gal
